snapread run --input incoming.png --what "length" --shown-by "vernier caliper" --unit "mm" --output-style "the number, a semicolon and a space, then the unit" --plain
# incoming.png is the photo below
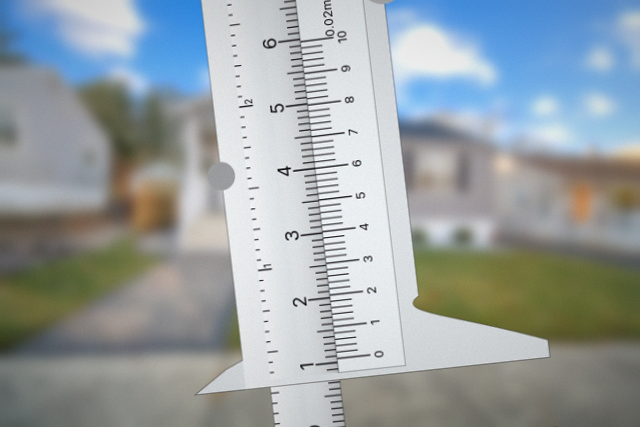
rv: 10.6; mm
